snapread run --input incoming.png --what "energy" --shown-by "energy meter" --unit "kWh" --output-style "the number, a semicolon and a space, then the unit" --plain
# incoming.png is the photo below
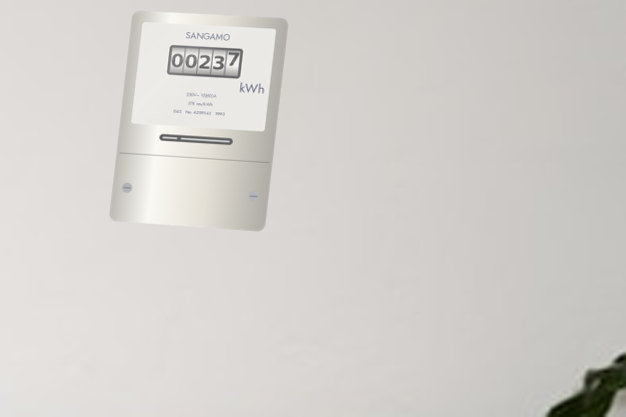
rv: 237; kWh
